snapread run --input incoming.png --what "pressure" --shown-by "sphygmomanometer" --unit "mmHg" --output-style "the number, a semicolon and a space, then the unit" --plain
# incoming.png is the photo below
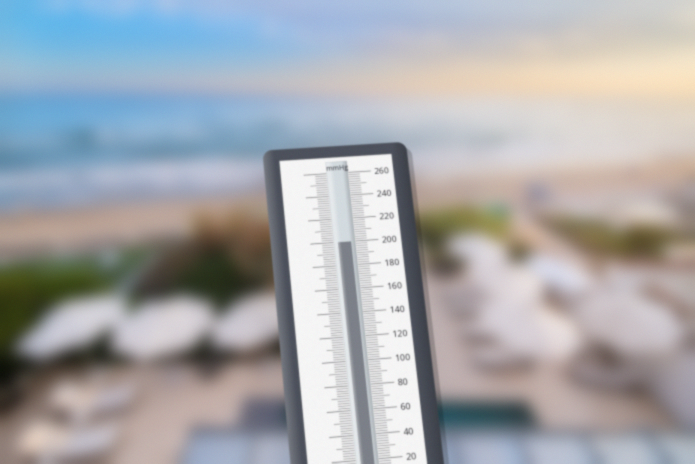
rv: 200; mmHg
